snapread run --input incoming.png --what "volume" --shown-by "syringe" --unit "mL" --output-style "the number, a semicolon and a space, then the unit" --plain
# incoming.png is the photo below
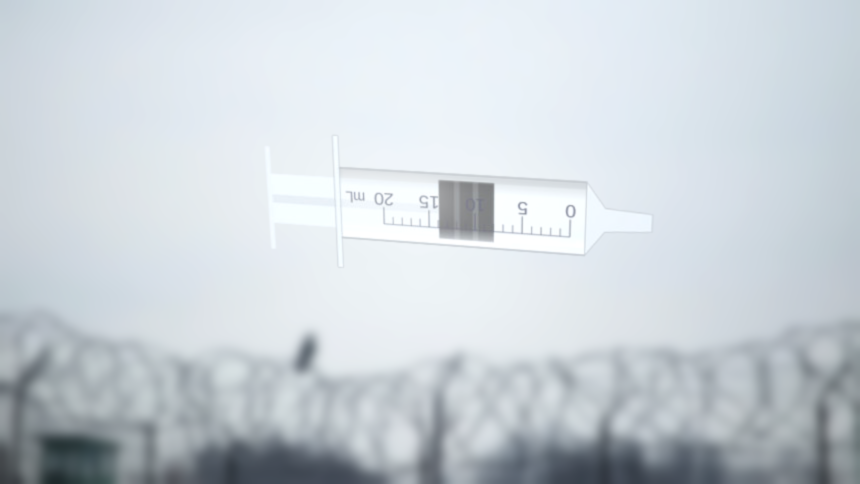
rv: 8; mL
